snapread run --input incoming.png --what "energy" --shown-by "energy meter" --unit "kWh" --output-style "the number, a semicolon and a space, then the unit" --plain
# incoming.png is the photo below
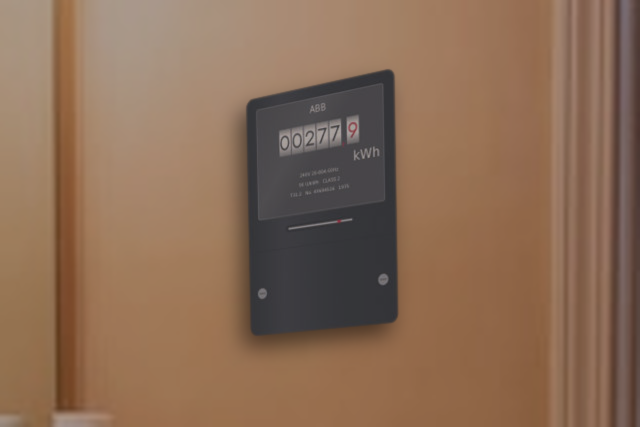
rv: 277.9; kWh
